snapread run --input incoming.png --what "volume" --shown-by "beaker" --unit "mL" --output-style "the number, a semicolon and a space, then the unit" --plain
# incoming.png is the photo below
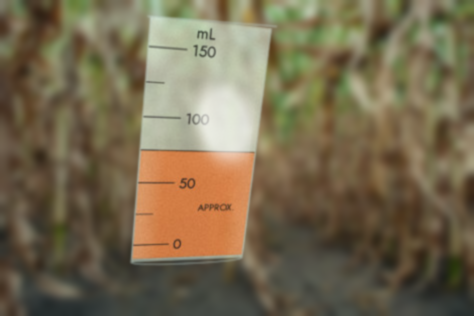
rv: 75; mL
